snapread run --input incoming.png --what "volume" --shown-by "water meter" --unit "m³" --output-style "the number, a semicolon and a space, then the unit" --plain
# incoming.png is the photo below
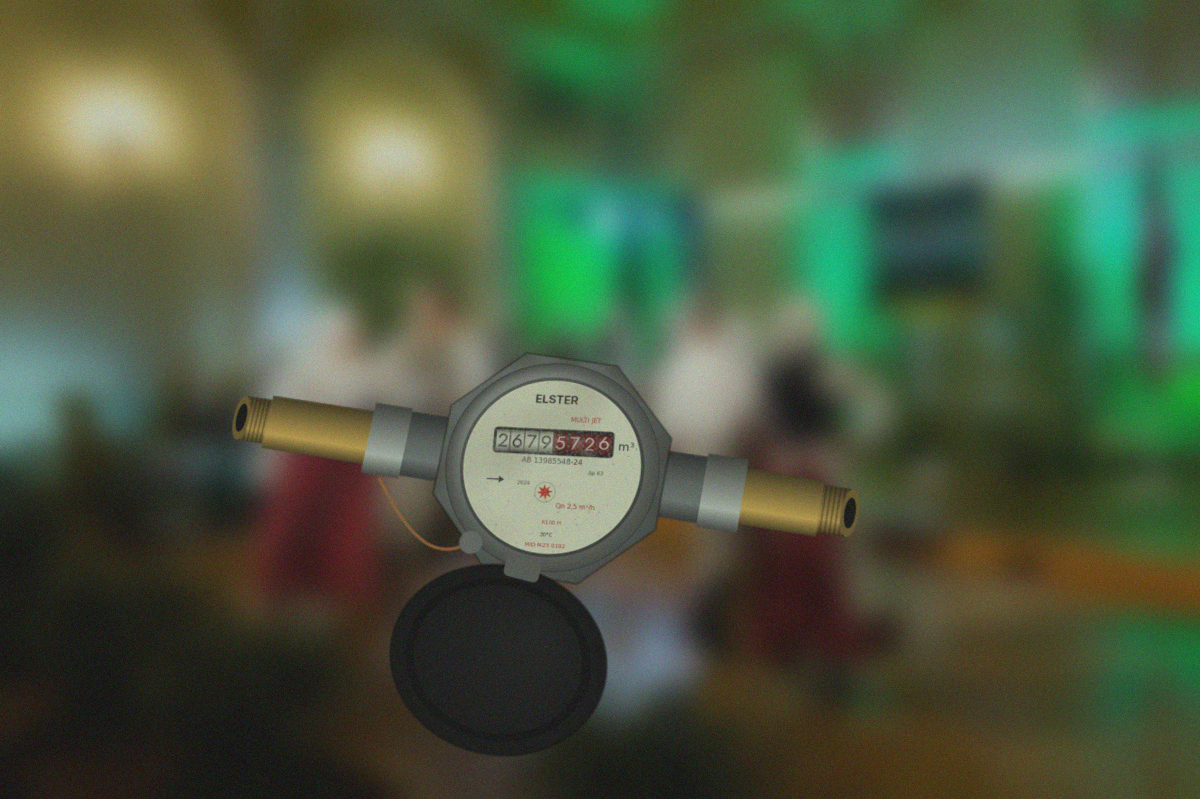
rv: 2679.5726; m³
